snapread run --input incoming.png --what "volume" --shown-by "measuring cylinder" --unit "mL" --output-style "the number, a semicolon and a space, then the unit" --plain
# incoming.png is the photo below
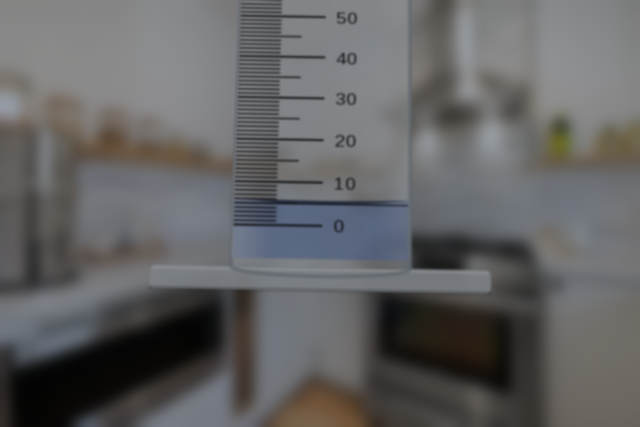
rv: 5; mL
